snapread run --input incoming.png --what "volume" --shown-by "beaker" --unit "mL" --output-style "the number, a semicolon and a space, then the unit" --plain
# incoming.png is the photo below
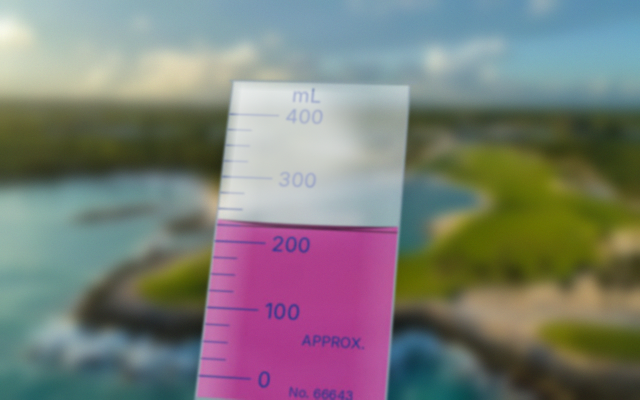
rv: 225; mL
